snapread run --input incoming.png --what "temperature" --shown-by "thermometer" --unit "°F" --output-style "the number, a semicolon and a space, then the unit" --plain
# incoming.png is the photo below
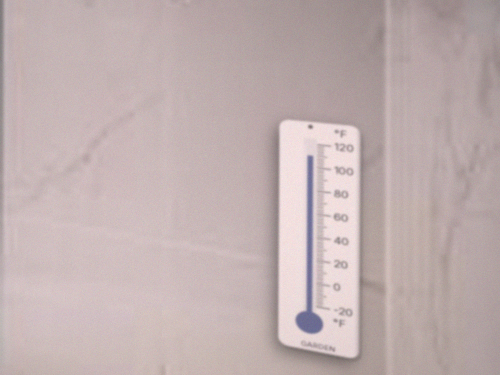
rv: 110; °F
